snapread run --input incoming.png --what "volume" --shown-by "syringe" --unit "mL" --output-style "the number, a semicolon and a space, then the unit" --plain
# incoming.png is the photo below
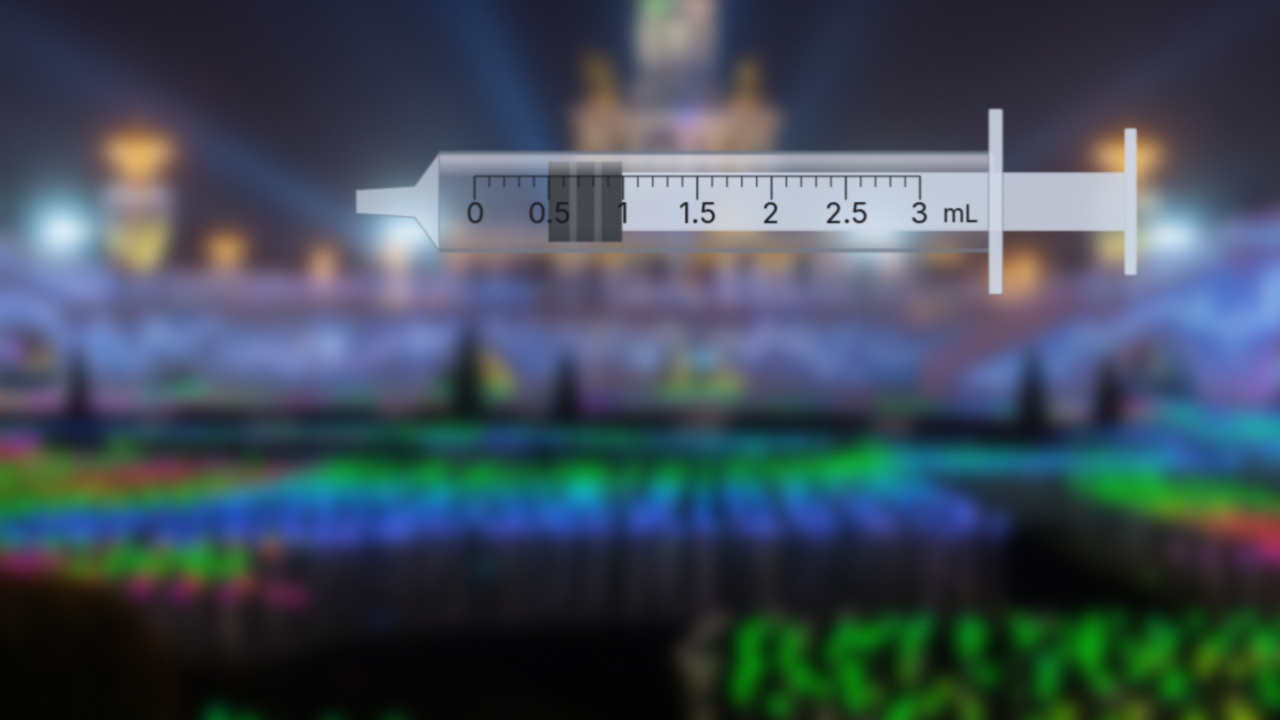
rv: 0.5; mL
